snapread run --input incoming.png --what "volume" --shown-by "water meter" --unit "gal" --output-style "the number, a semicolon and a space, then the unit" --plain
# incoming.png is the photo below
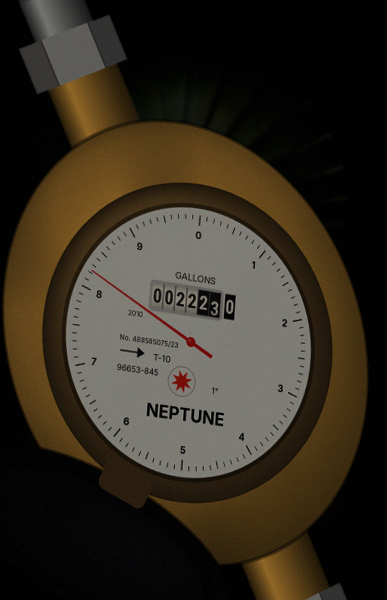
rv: 22228.2; gal
